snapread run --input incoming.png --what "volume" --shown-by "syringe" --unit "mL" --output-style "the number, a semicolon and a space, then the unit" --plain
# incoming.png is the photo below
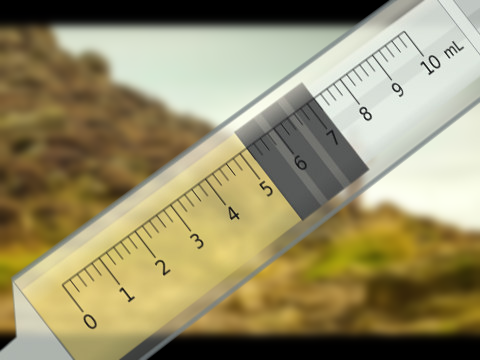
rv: 5.2; mL
